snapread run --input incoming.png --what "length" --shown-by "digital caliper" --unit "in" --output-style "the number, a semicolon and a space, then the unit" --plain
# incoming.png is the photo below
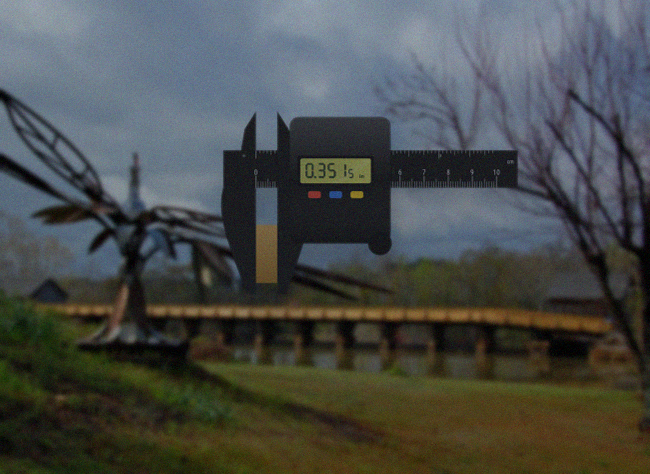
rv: 0.3515; in
